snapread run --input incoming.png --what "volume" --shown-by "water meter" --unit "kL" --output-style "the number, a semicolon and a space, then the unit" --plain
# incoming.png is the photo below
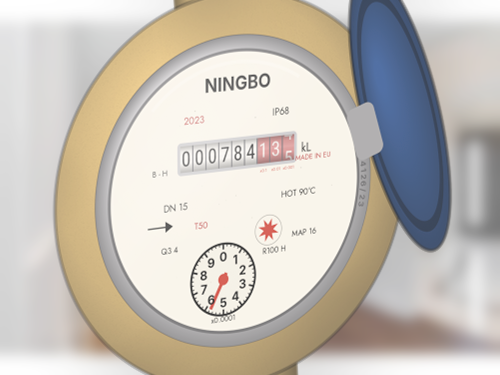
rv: 784.1345; kL
